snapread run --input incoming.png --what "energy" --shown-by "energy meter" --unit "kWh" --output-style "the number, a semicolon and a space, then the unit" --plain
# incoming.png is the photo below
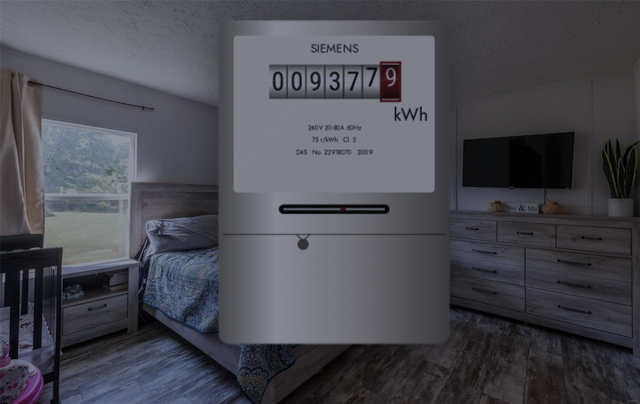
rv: 9377.9; kWh
